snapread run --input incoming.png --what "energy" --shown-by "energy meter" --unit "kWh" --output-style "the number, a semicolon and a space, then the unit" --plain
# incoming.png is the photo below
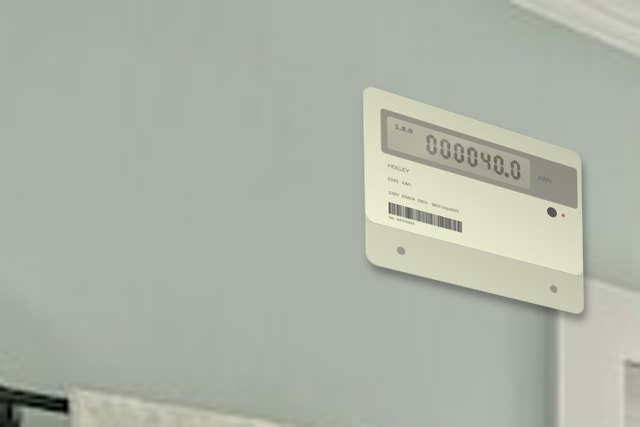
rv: 40.0; kWh
